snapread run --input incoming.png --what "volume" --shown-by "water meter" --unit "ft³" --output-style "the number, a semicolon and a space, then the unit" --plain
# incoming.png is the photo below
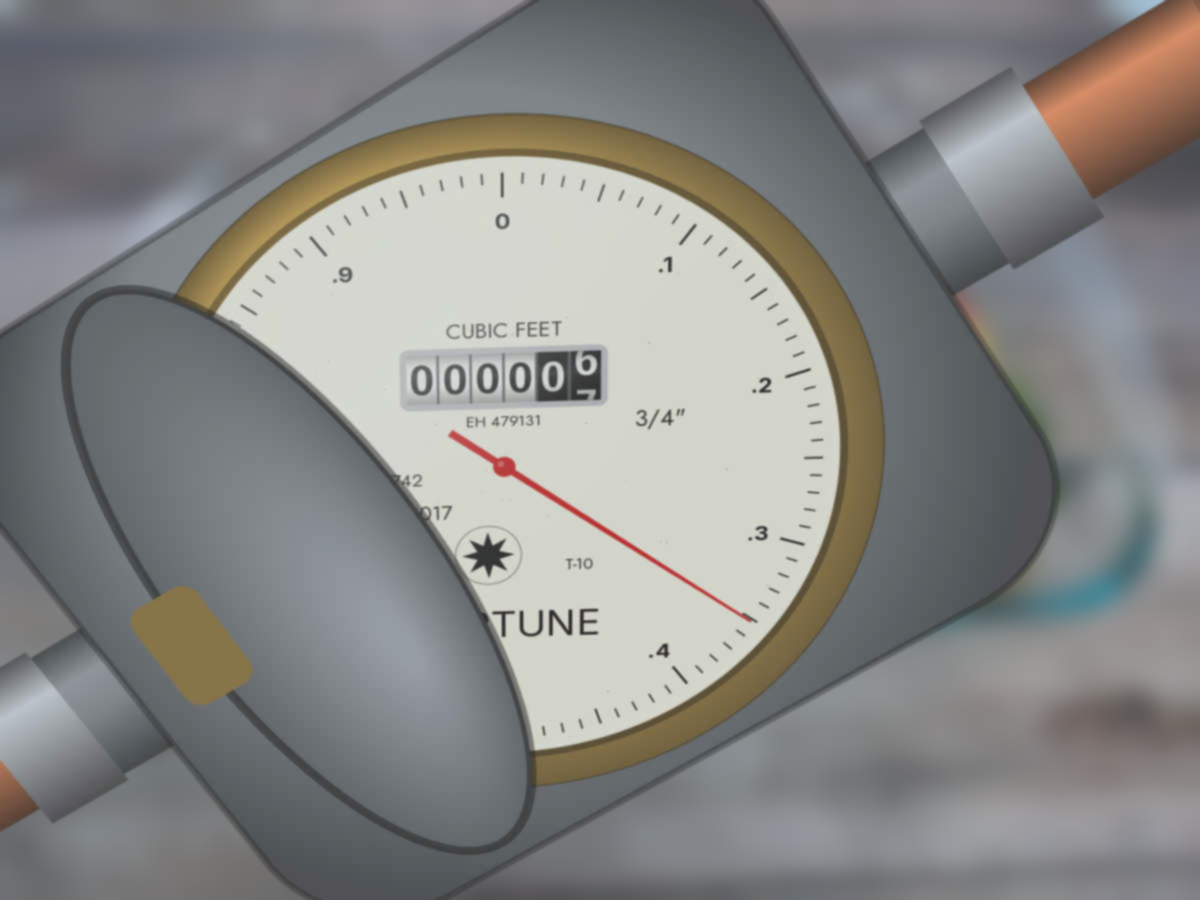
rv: 6.35; ft³
